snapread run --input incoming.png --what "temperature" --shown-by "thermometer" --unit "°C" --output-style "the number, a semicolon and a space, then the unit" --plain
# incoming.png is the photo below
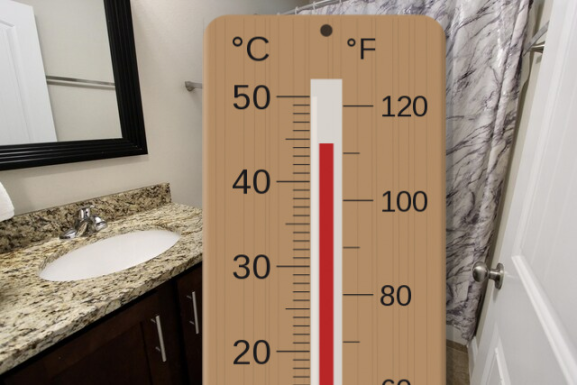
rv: 44.5; °C
